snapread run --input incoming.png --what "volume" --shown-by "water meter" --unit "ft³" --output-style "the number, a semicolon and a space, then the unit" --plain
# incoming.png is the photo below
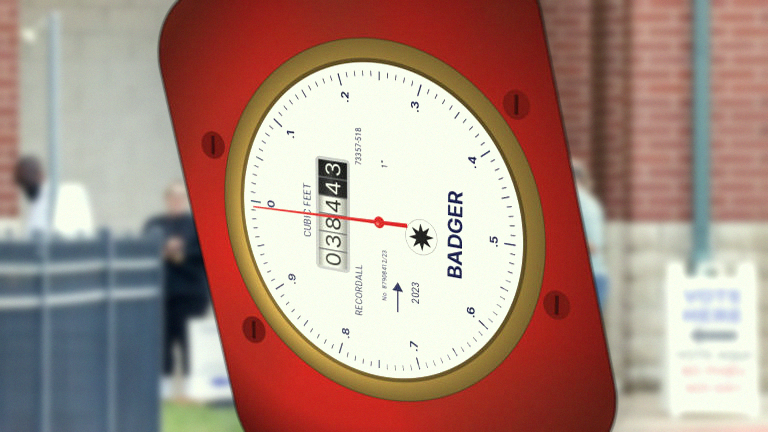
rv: 38442.99; ft³
